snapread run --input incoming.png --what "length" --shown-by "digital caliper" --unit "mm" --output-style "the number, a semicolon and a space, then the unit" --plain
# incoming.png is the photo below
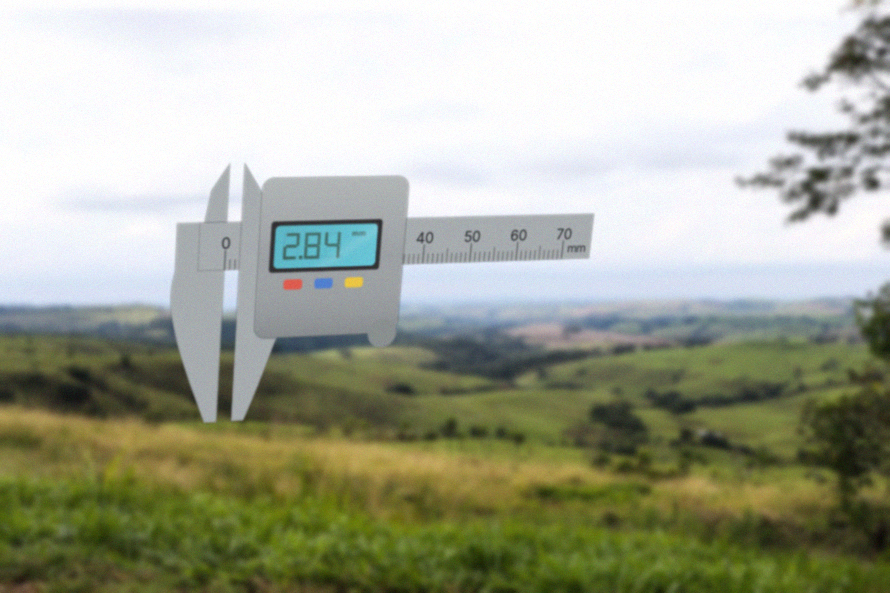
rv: 2.84; mm
